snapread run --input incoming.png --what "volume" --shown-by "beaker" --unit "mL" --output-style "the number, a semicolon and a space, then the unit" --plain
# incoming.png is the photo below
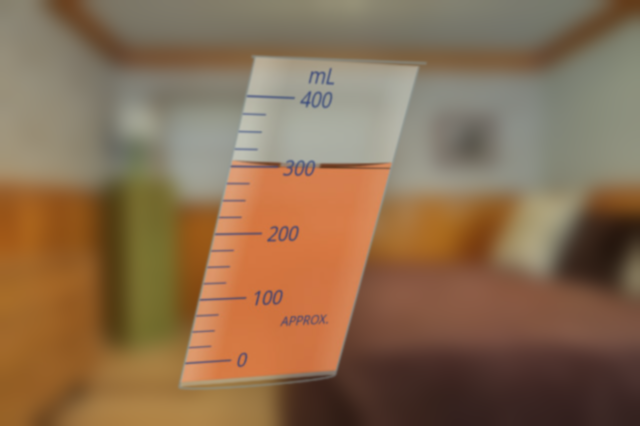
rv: 300; mL
